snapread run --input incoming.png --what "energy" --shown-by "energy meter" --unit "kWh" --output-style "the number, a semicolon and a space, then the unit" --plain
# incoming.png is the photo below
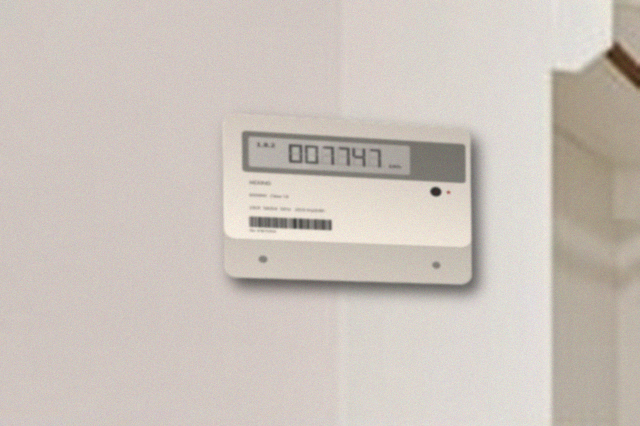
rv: 7747; kWh
